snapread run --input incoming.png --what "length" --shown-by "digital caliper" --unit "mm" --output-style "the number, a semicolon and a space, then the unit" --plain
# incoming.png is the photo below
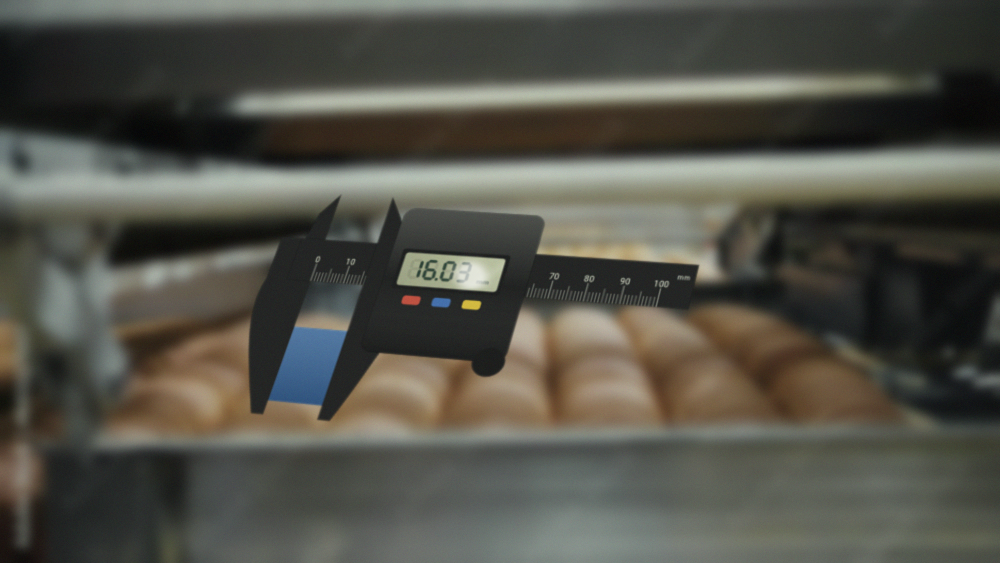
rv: 16.03; mm
